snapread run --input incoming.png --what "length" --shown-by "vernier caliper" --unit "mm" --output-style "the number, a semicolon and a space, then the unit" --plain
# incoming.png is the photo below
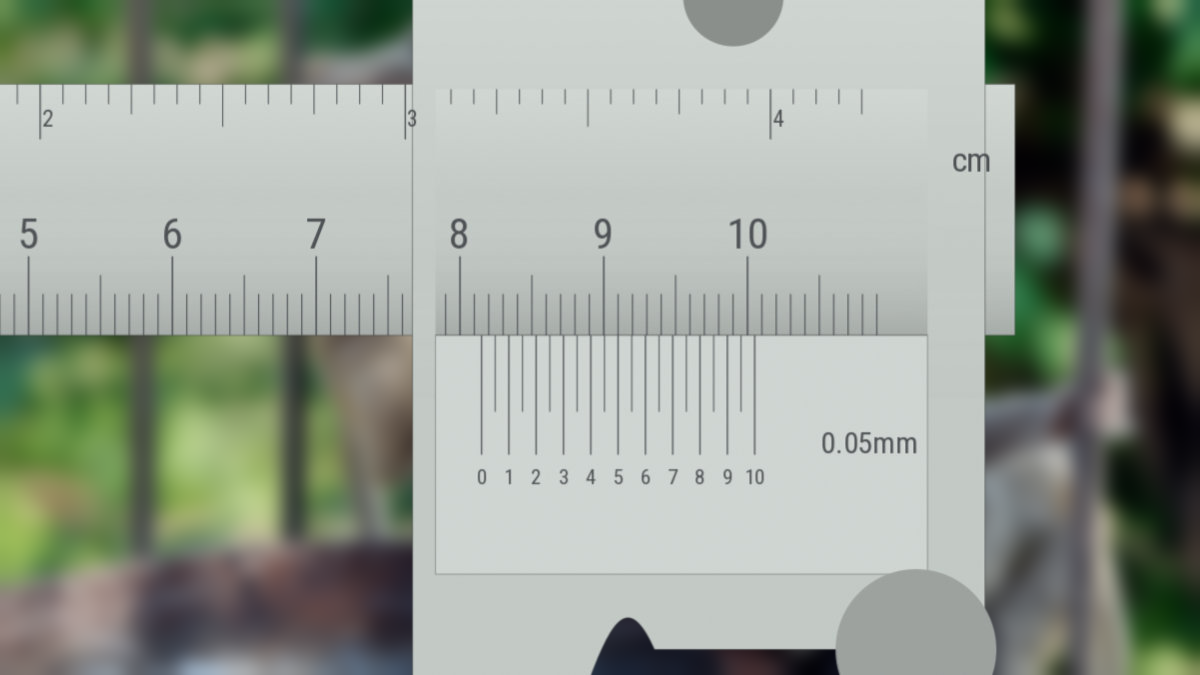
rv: 81.5; mm
